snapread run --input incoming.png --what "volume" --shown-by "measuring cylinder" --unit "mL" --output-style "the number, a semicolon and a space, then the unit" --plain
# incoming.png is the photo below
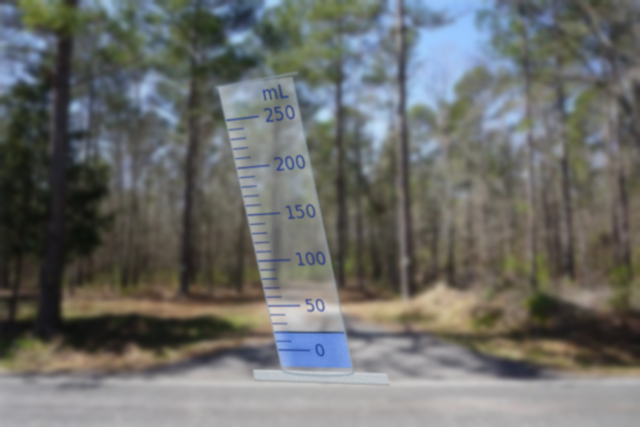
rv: 20; mL
